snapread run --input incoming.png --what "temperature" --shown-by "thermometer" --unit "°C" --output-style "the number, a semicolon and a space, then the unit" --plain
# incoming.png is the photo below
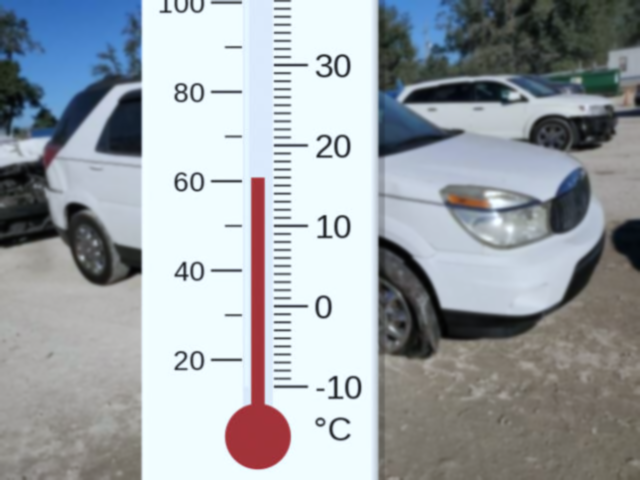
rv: 16; °C
